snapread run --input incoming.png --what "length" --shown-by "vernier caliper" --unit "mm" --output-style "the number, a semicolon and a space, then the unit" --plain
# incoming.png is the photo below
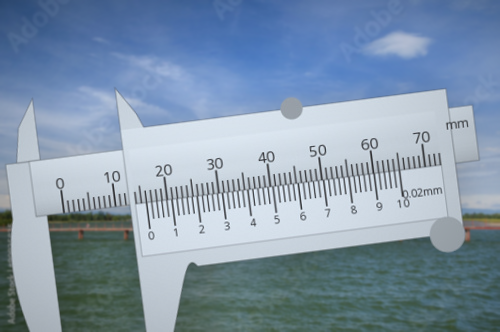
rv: 16.0; mm
